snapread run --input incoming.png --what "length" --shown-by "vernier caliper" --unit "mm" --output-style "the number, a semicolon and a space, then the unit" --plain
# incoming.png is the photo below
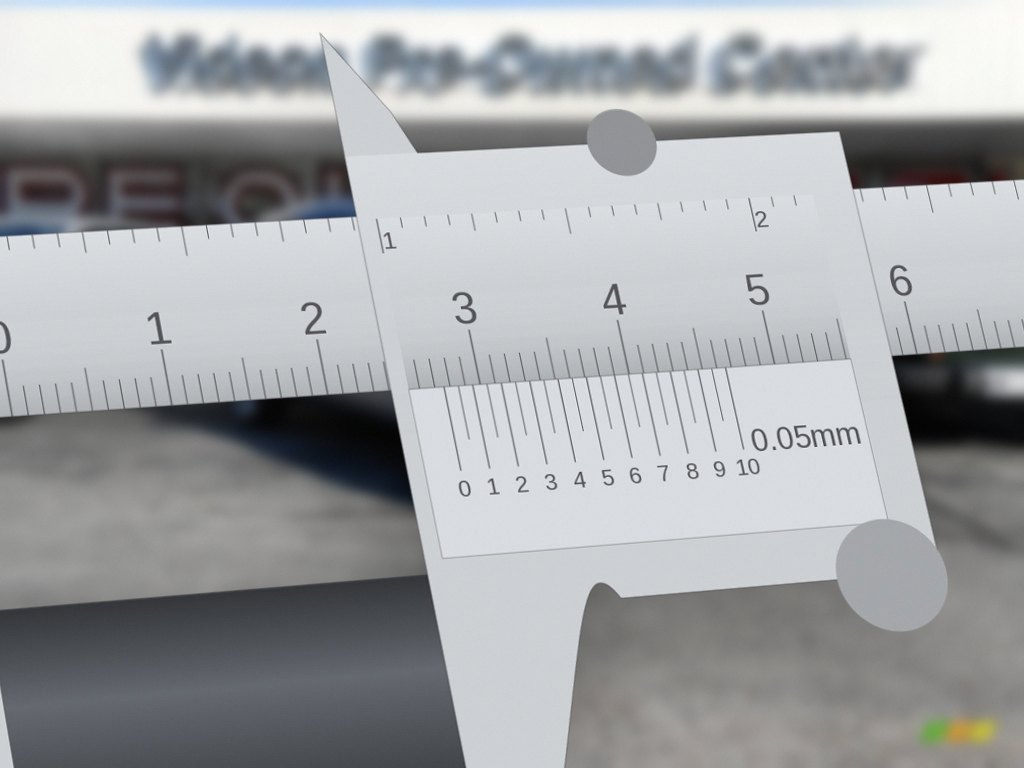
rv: 27.6; mm
